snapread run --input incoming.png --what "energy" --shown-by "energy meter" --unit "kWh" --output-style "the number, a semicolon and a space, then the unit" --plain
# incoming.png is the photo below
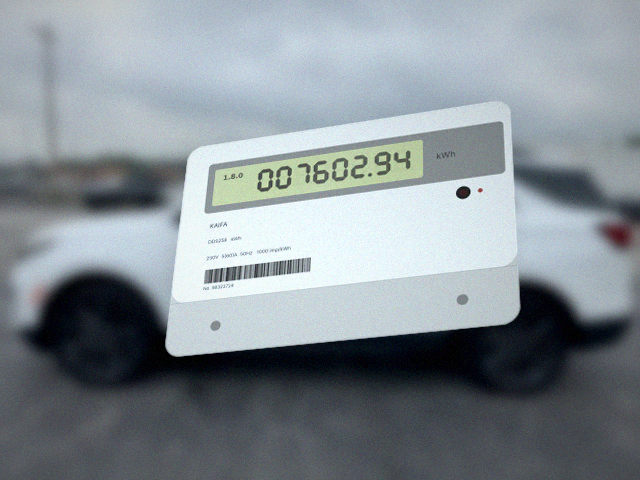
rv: 7602.94; kWh
